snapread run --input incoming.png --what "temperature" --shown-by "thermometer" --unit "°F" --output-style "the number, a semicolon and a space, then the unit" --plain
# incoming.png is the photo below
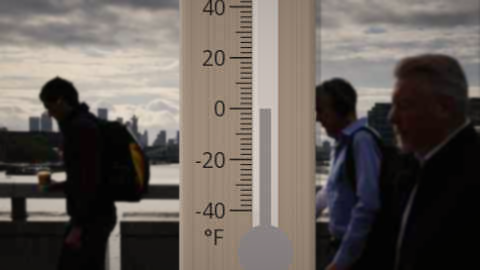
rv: 0; °F
